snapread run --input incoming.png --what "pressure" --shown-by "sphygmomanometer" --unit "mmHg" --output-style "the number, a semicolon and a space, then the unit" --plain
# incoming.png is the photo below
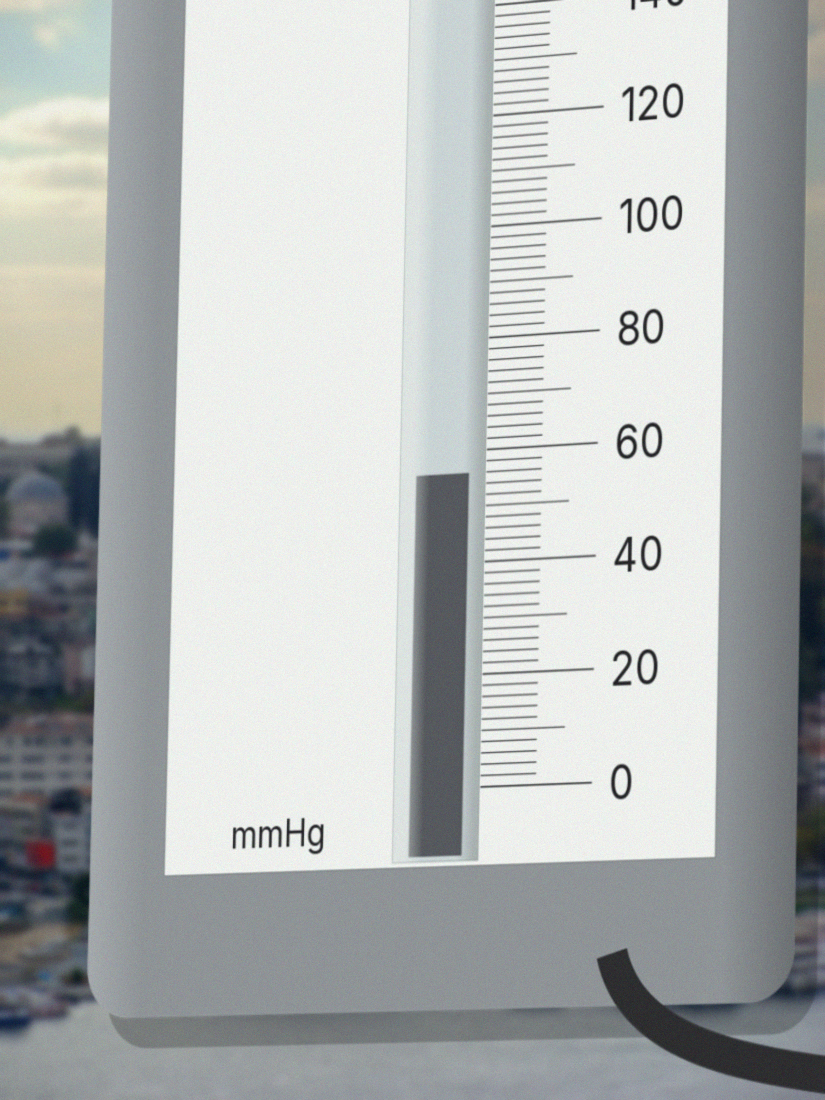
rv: 56; mmHg
